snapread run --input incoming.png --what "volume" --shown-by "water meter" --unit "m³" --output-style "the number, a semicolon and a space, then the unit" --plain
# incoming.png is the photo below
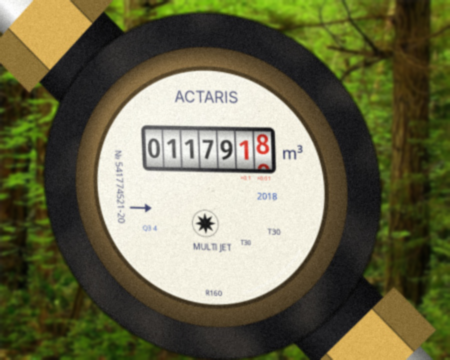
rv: 1179.18; m³
